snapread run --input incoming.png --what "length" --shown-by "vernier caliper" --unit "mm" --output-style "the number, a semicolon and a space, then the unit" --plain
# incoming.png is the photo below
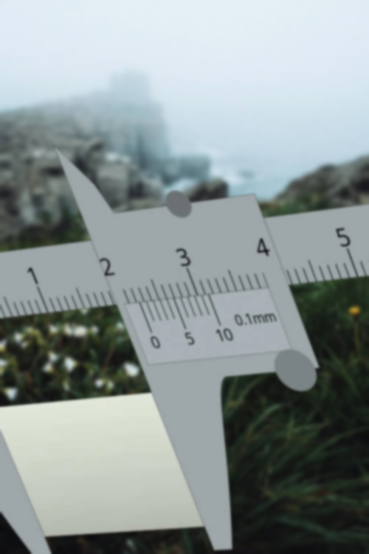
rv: 22.4; mm
